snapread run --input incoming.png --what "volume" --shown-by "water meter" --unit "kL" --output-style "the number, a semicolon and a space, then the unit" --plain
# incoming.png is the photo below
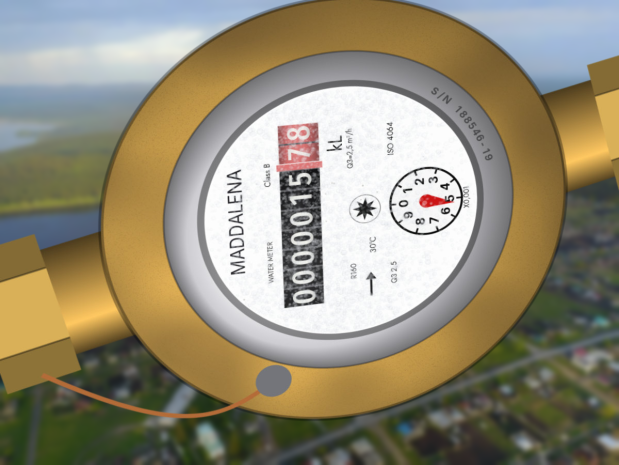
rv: 15.785; kL
